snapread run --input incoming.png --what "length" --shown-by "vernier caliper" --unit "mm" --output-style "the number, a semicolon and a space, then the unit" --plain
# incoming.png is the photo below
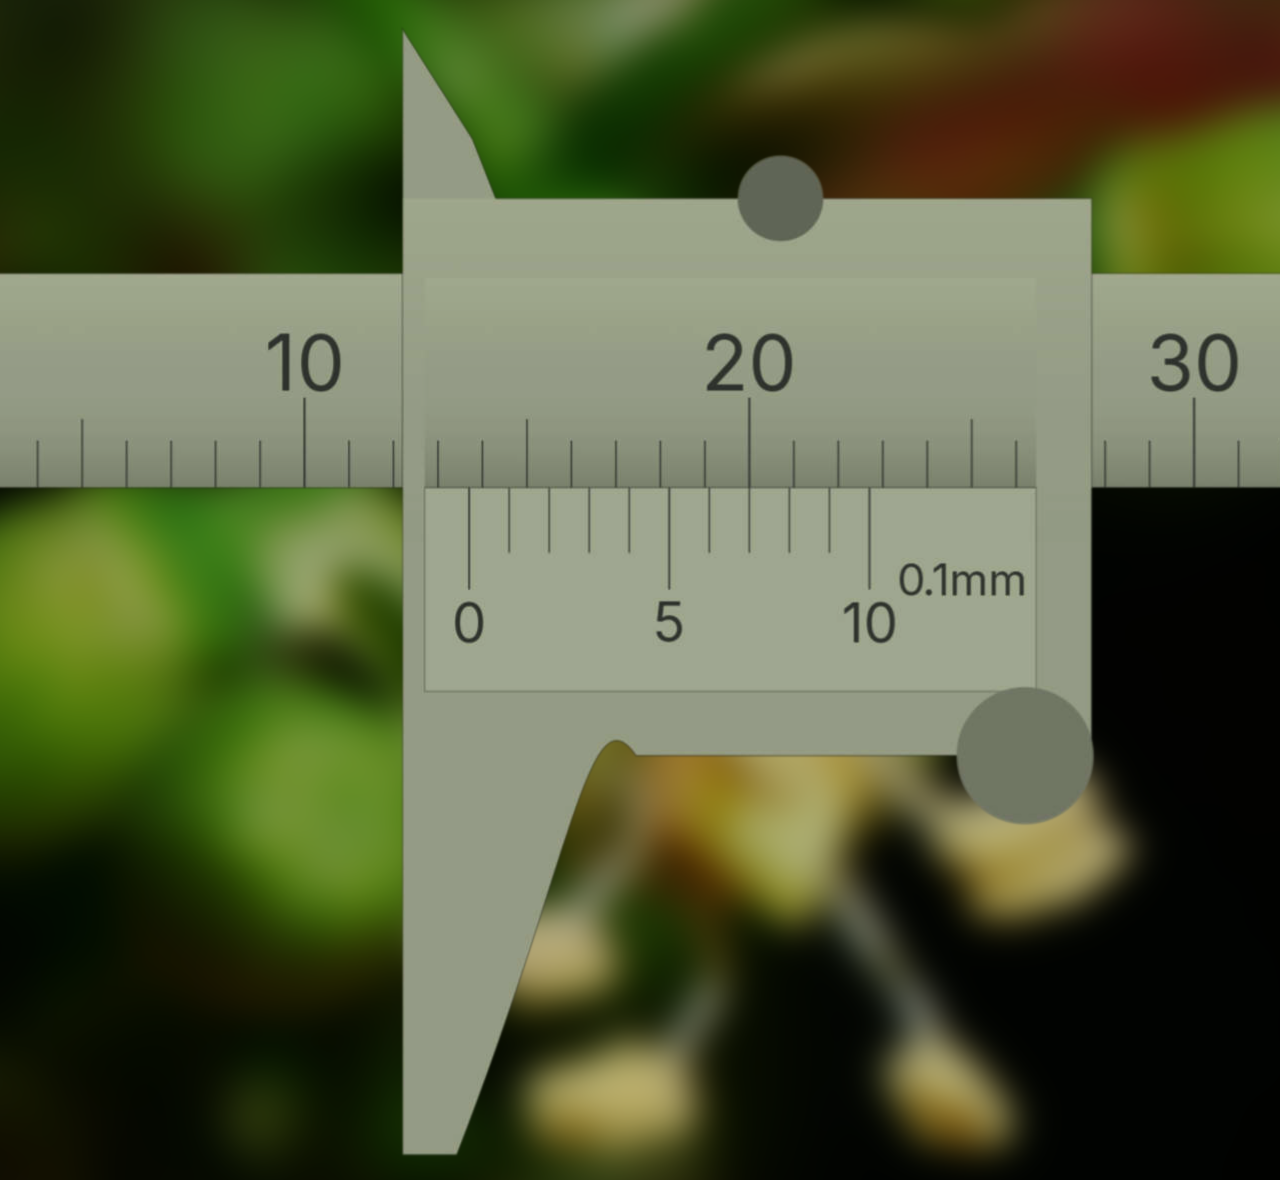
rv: 13.7; mm
